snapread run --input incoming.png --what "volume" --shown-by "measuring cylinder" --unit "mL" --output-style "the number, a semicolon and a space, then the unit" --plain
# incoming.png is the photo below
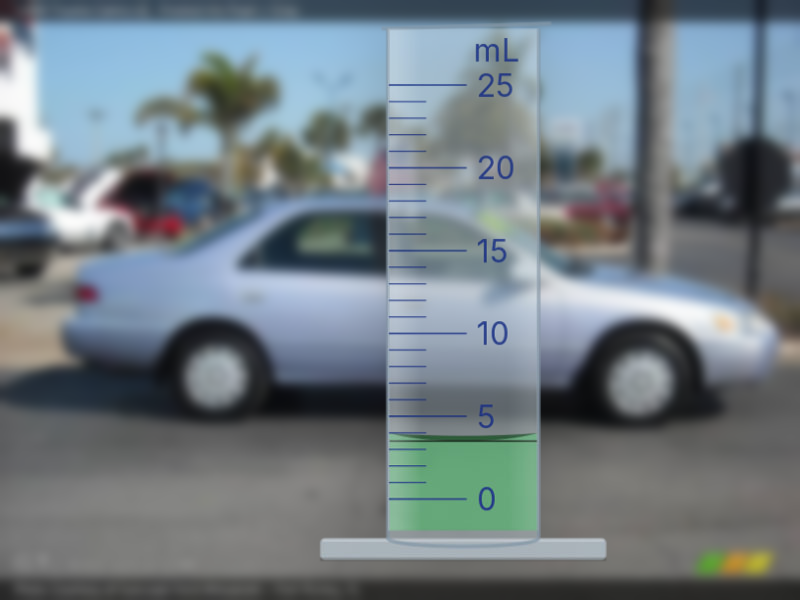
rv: 3.5; mL
